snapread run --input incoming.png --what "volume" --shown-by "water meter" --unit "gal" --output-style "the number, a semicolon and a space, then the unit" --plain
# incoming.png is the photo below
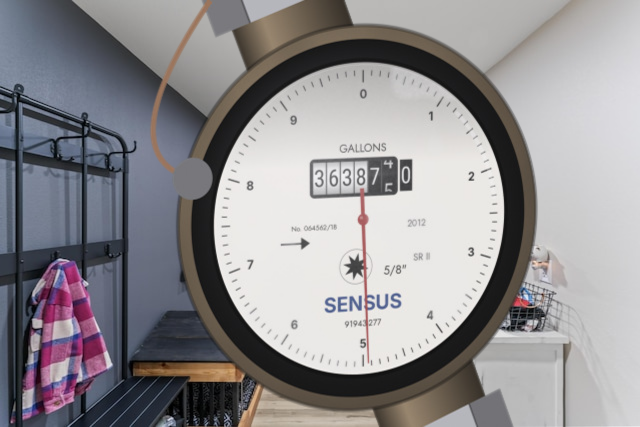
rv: 3638744.9; gal
